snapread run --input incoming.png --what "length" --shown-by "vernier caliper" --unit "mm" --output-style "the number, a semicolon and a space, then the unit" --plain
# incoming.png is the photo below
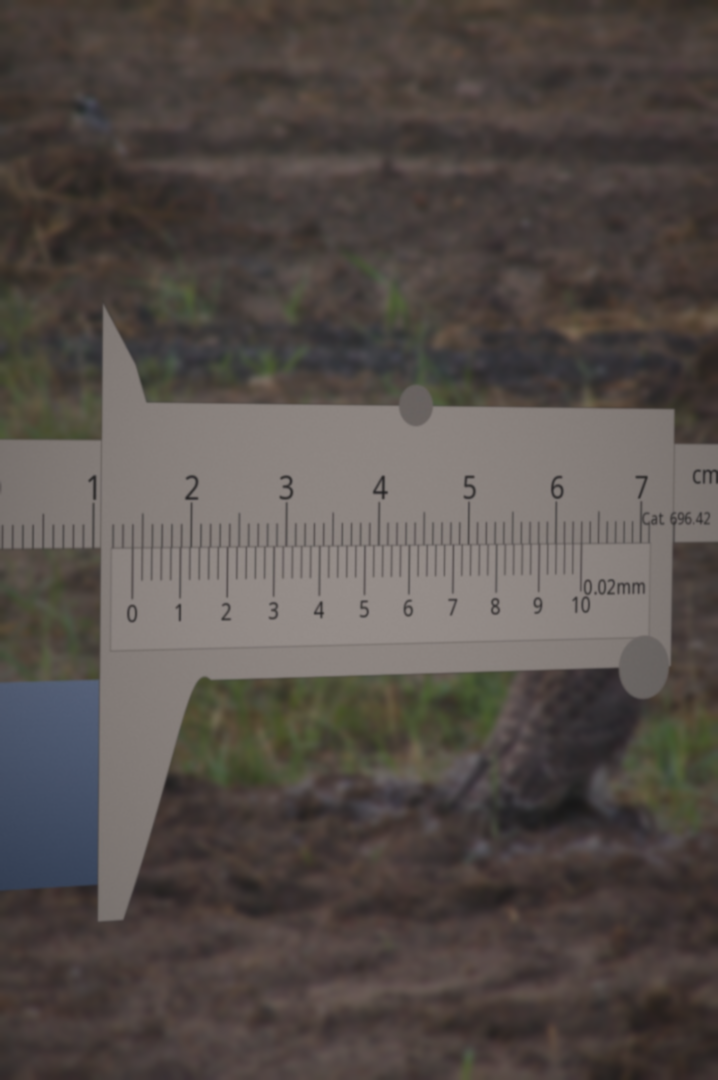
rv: 14.0; mm
